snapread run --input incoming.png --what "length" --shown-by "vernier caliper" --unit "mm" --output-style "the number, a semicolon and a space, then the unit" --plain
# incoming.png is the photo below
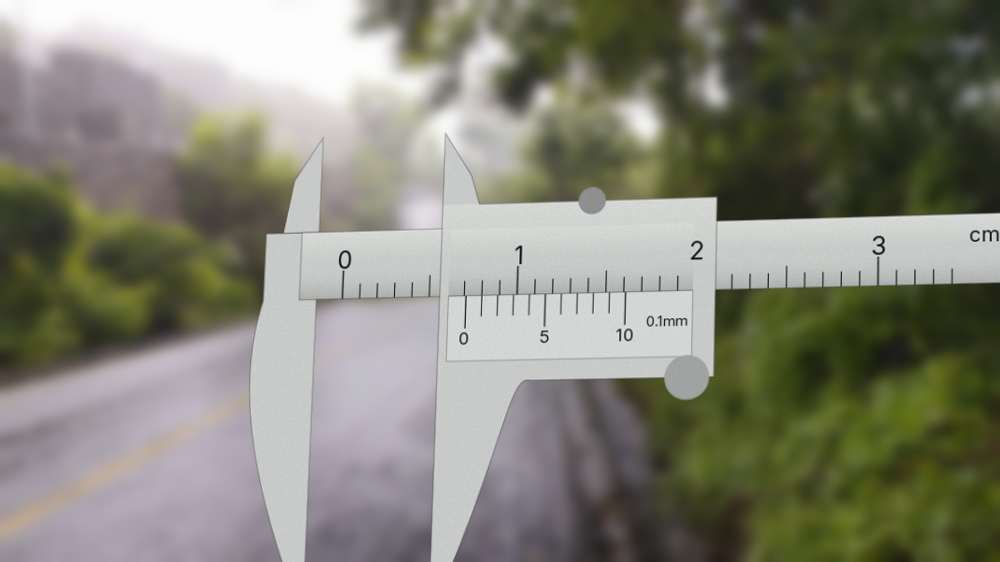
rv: 7.1; mm
